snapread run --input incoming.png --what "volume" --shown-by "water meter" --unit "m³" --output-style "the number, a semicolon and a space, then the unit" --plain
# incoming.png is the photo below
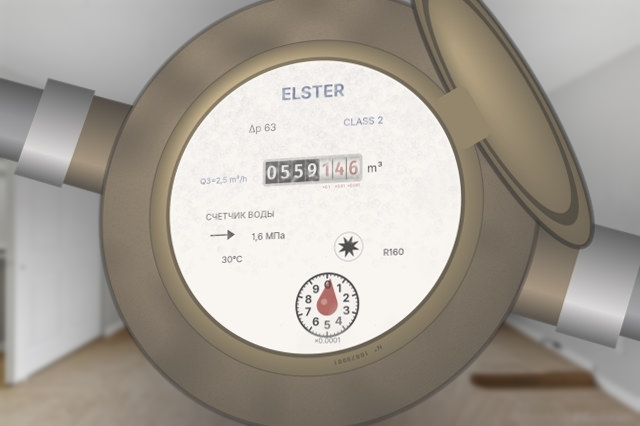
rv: 559.1460; m³
